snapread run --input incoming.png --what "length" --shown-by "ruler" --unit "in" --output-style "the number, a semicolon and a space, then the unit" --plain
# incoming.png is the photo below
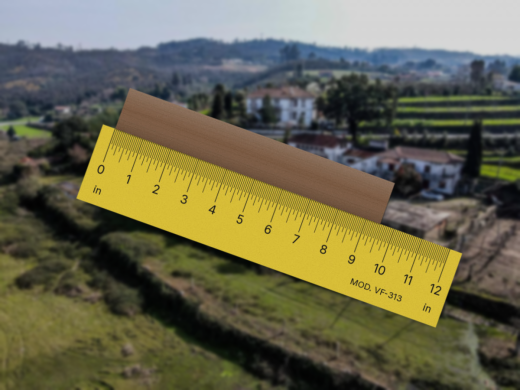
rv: 9.5; in
